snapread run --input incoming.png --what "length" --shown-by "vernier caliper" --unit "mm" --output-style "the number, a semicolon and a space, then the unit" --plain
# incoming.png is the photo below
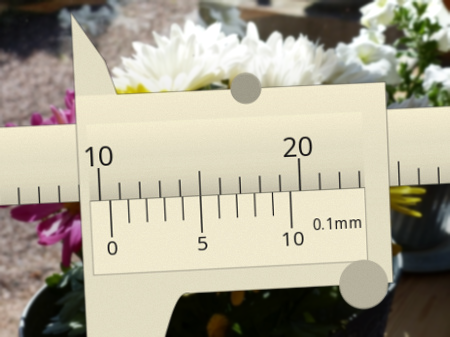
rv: 10.5; mm
